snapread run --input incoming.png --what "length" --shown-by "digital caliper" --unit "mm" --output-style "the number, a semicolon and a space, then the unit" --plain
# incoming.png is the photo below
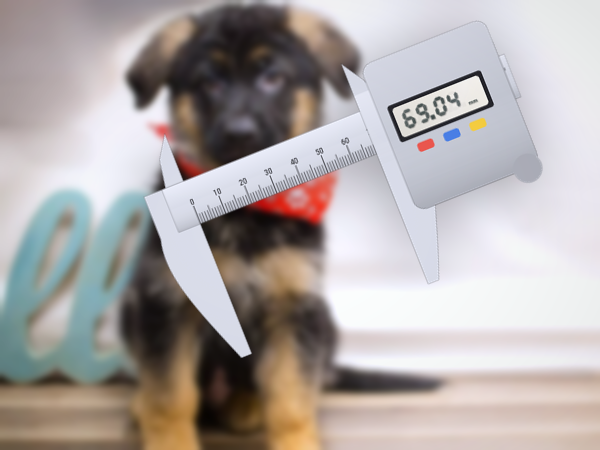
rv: 69.04; mm
